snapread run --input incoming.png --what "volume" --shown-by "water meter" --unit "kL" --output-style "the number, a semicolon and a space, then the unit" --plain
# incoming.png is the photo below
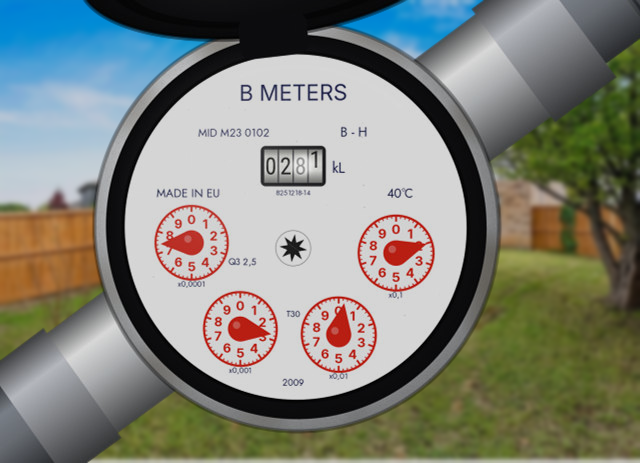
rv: 281.2027; kL
